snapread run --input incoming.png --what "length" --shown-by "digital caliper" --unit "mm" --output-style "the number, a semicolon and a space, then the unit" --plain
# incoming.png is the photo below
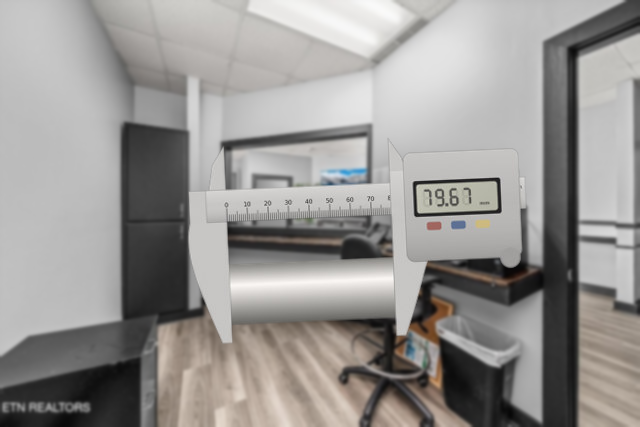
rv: 79.67; mm
